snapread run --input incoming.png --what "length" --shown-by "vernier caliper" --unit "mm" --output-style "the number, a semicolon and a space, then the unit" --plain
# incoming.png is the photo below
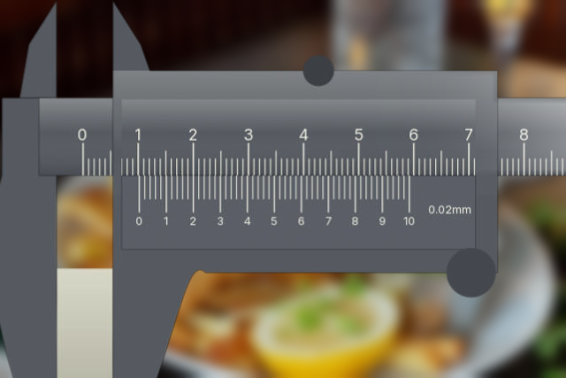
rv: 10.2; mm
